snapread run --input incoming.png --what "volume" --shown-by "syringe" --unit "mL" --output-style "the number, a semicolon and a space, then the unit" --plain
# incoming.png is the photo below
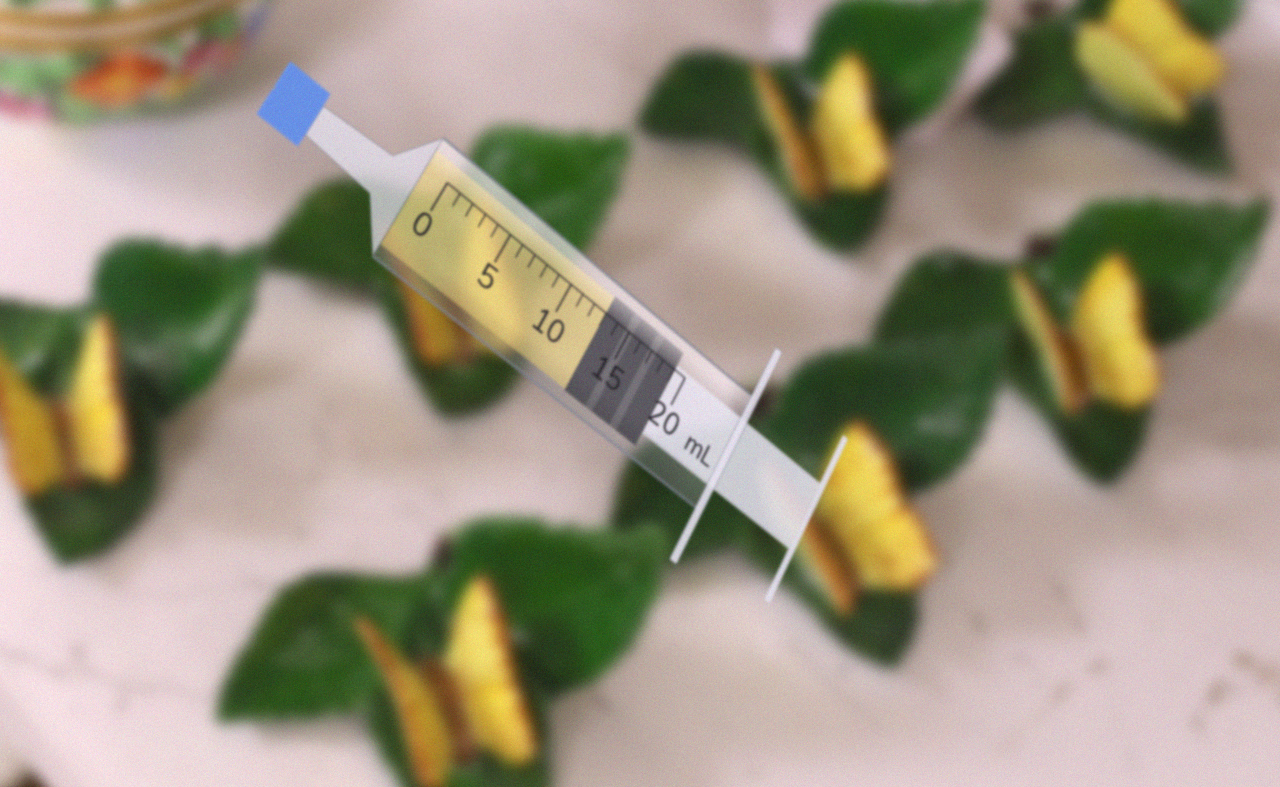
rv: 13; mL
